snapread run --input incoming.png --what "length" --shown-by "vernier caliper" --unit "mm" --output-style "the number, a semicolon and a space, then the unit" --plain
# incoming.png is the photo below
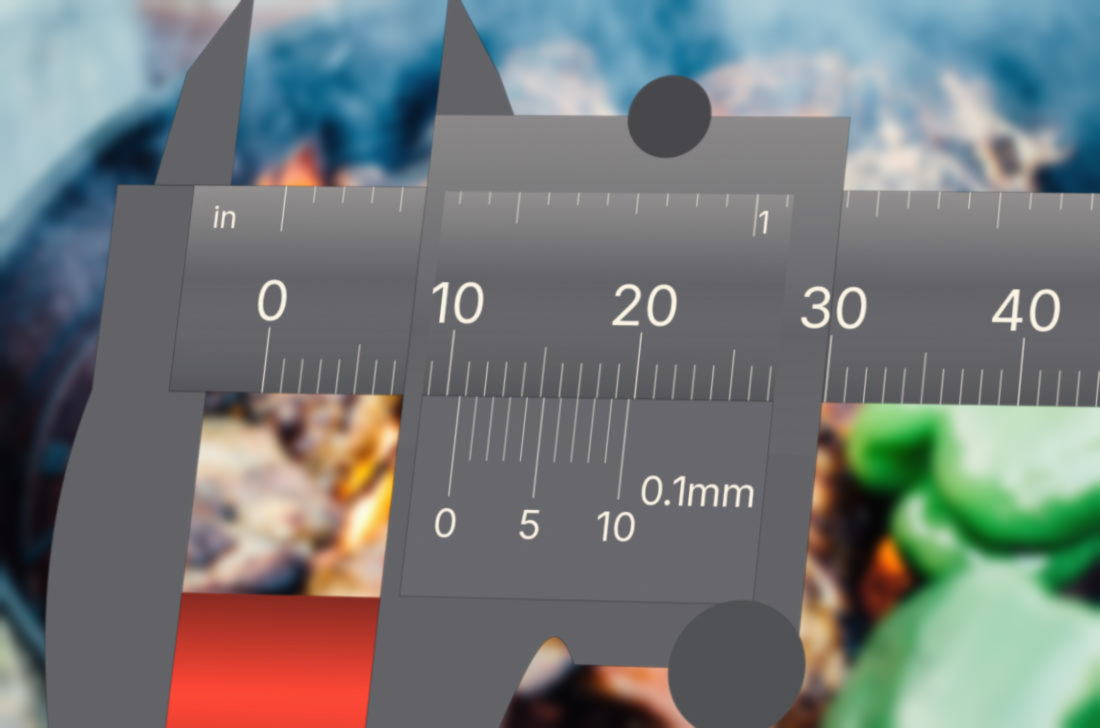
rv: 10.7; mm
